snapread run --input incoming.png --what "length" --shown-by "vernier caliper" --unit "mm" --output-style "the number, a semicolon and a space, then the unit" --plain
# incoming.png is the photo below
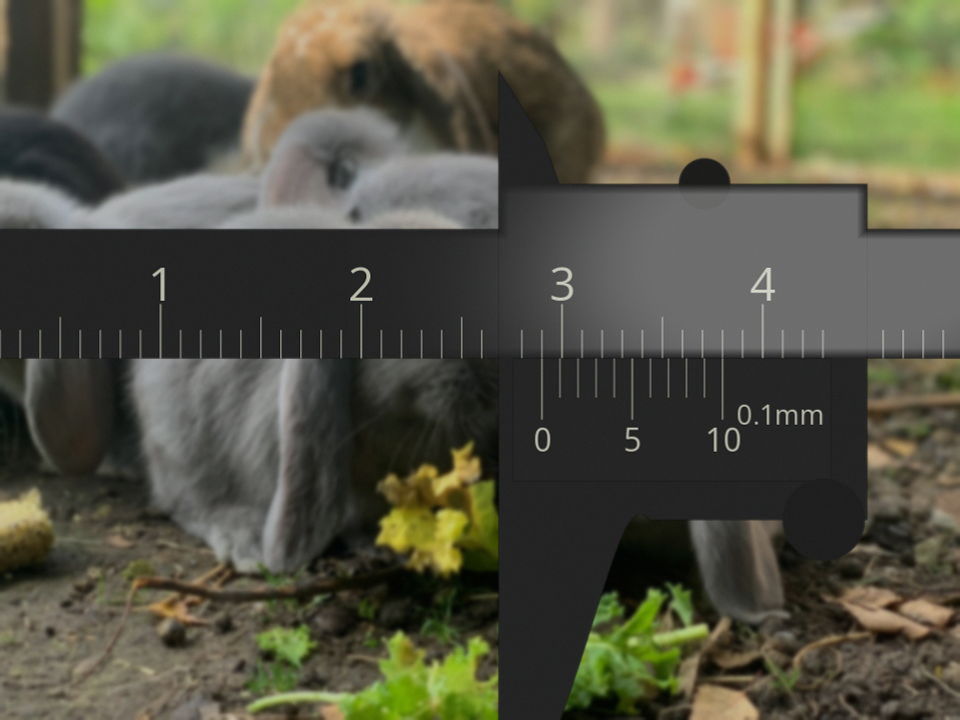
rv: 29.0; mm
